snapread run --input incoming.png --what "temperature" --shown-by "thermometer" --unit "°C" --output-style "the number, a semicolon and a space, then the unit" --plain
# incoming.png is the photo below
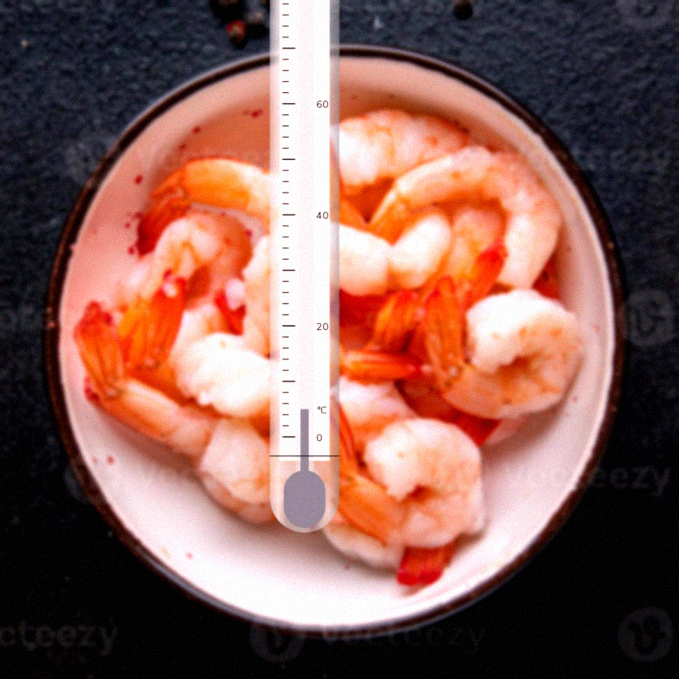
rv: 5; °C
